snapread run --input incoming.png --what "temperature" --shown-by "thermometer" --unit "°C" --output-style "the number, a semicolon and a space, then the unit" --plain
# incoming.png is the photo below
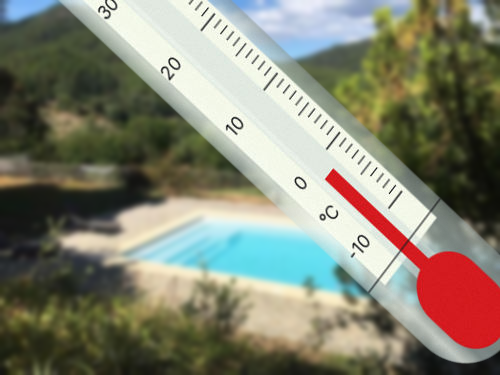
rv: -2; °C
